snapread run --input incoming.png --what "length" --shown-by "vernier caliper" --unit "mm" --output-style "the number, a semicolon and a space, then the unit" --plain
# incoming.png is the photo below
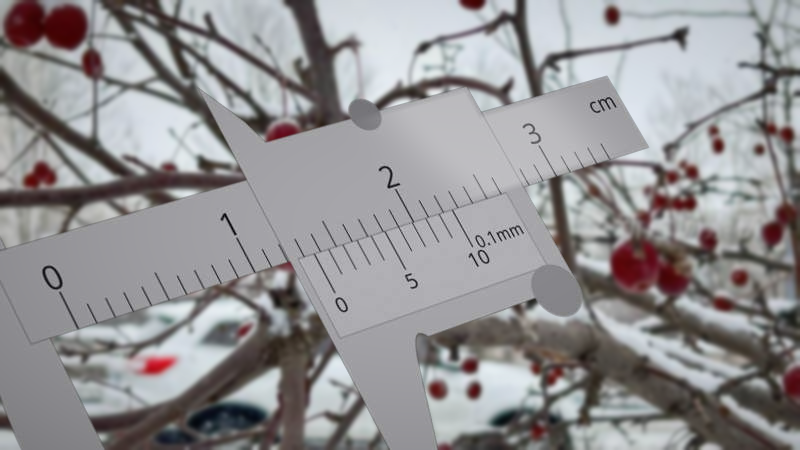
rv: 13.6; mm
